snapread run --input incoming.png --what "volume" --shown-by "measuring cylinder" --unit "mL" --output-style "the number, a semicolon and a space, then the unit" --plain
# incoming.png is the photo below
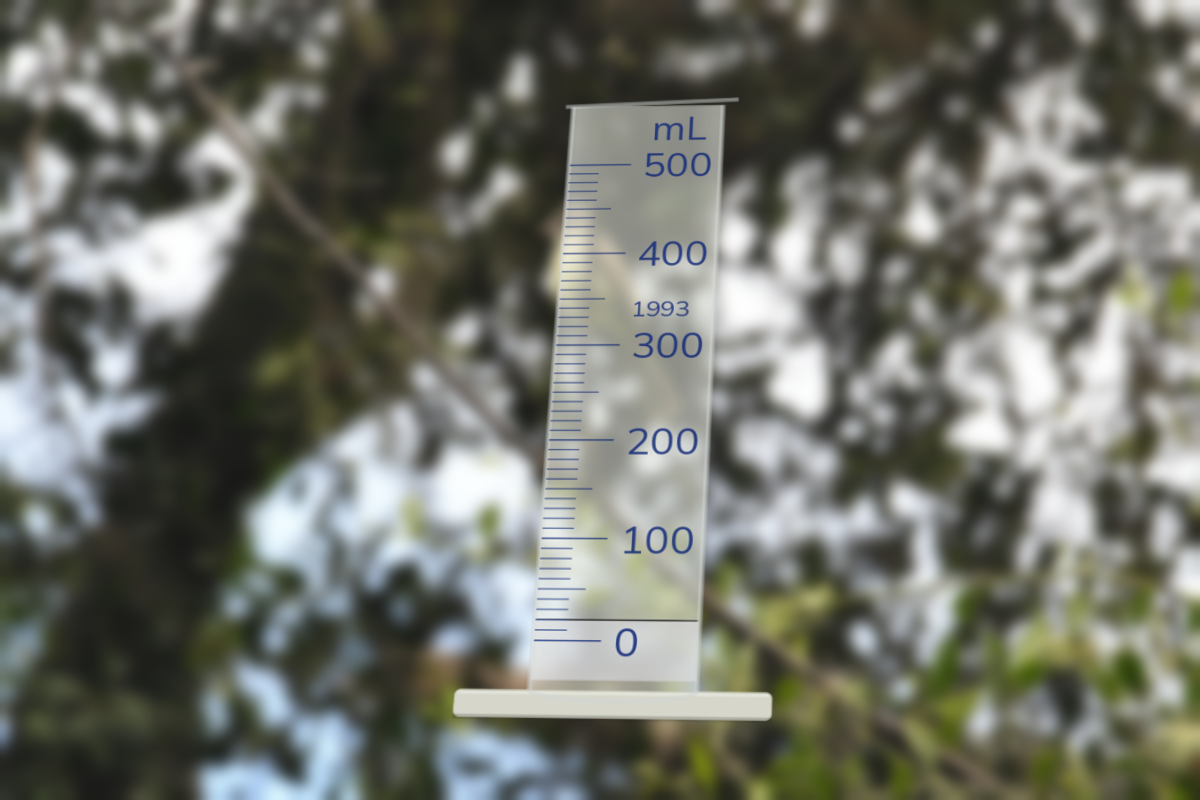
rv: 20; mL
